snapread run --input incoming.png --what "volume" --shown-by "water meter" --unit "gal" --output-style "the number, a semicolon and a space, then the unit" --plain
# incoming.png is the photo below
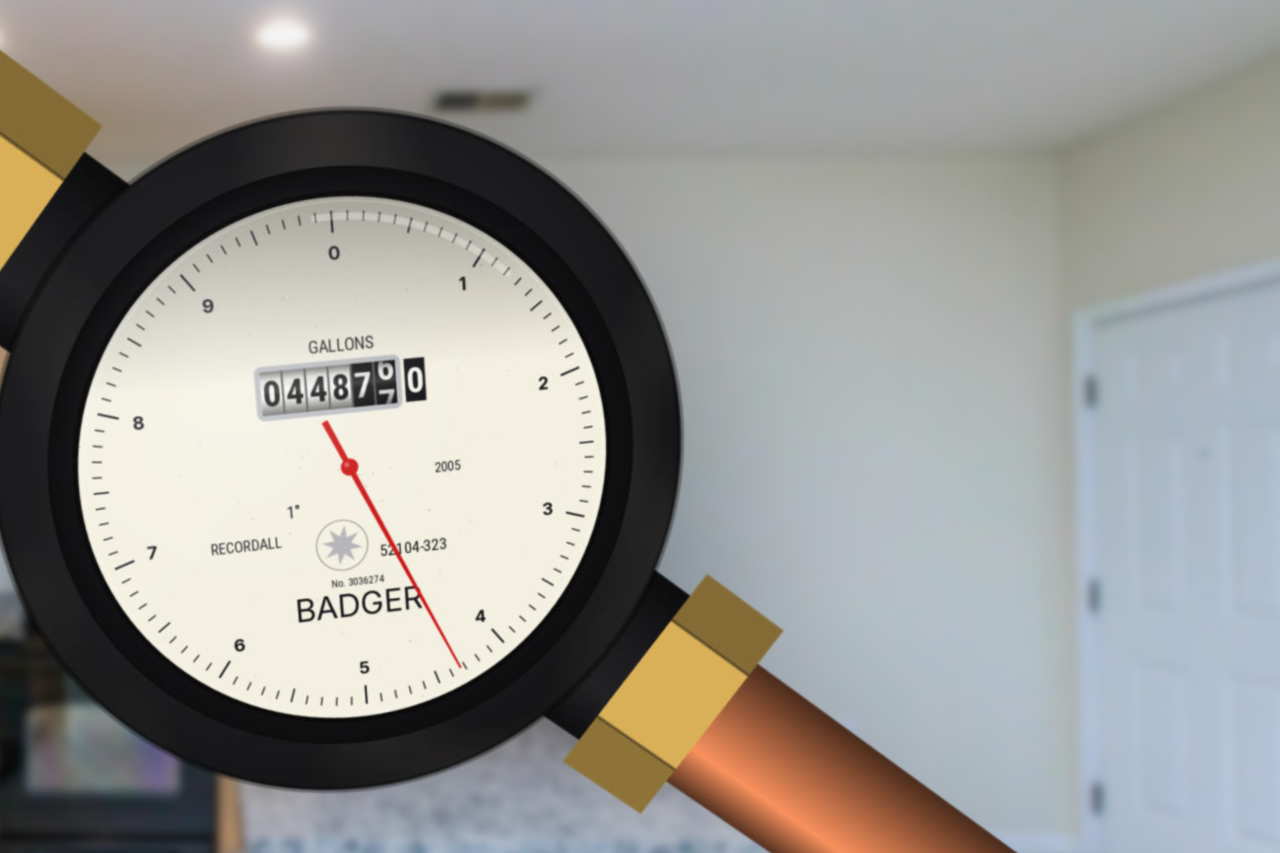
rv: 448764.3; gal
